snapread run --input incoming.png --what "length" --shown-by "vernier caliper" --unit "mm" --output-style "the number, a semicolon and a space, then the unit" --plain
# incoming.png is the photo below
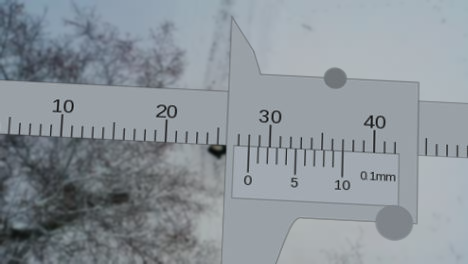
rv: 28.0; mm
